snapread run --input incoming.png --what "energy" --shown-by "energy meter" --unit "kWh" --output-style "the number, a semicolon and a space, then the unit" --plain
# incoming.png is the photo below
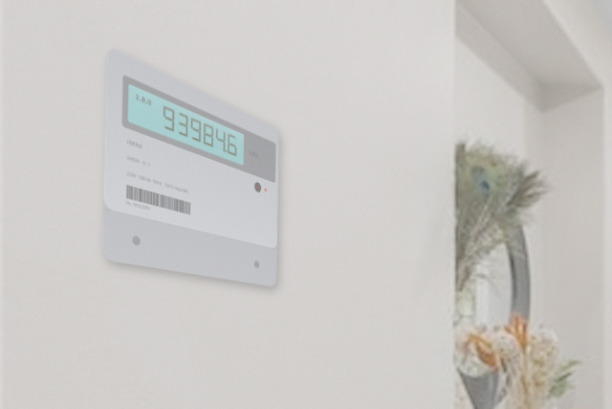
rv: 93984.6; kWh
